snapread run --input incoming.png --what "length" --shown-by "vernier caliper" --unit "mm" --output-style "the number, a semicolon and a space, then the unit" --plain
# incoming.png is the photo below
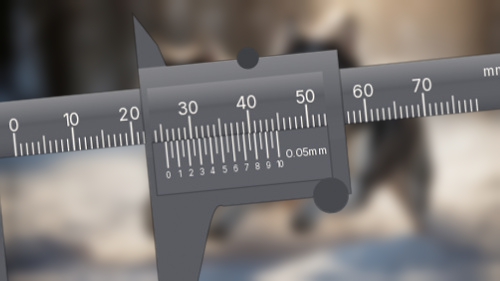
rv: 25.6; mm
